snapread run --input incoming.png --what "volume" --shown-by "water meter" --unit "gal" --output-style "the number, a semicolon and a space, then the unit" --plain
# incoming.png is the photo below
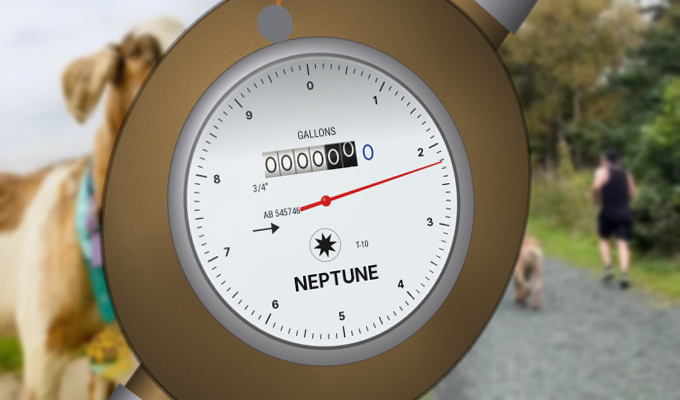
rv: 2.2; gal
